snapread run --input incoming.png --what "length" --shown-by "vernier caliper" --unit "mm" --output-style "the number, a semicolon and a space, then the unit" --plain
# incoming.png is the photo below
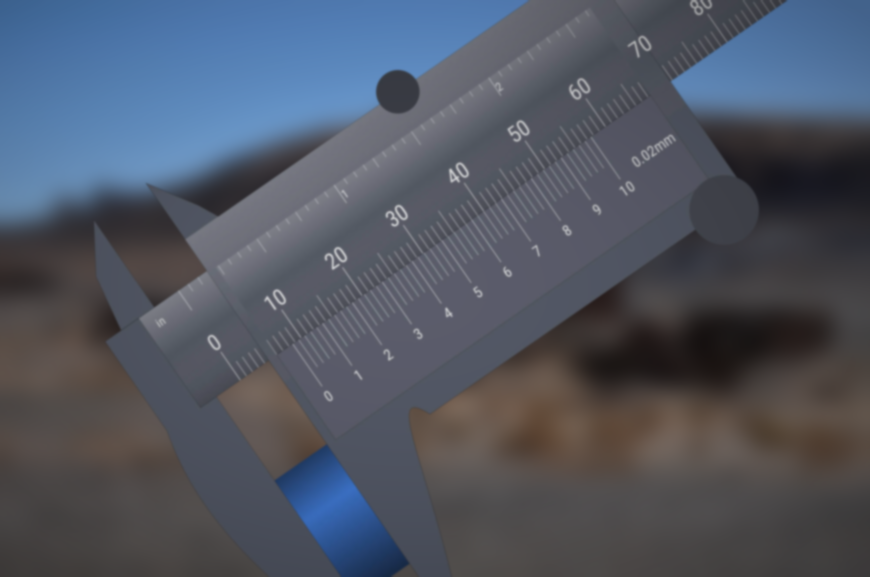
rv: 8.6; mm
